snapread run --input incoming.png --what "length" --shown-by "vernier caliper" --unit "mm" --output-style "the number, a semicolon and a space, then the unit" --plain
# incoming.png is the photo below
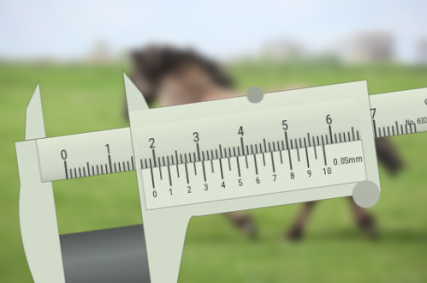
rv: 19.0; mm
